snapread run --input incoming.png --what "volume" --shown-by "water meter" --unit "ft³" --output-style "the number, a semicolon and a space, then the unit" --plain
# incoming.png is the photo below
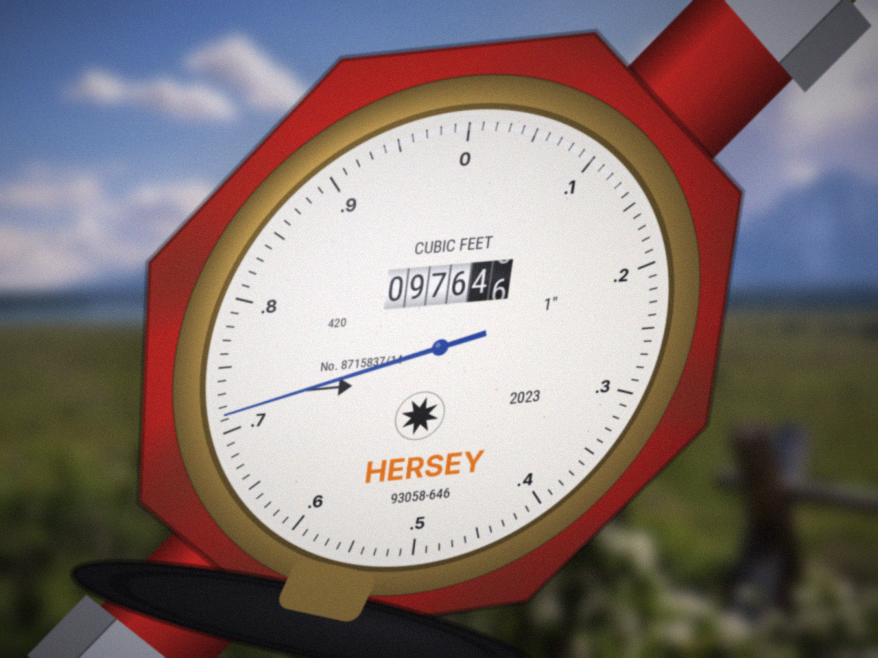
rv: 97645.71; ft³
